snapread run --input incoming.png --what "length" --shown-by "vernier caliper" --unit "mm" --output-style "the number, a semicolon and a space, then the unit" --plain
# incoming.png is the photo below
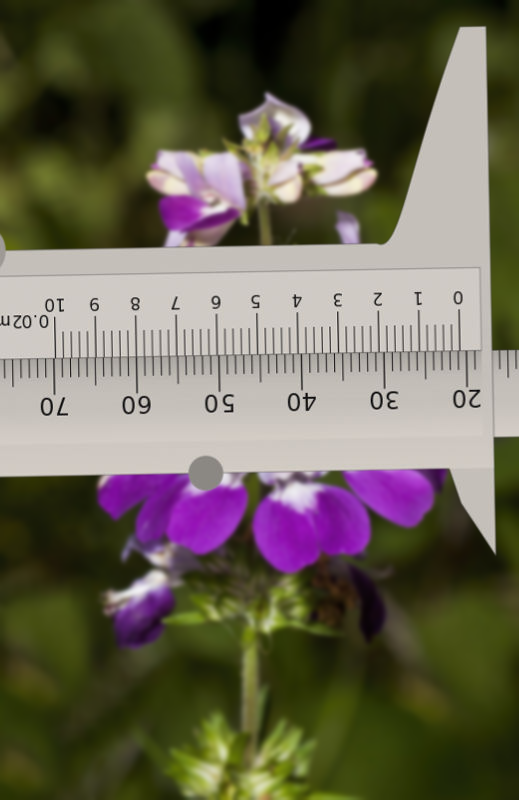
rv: 20.8; mm
